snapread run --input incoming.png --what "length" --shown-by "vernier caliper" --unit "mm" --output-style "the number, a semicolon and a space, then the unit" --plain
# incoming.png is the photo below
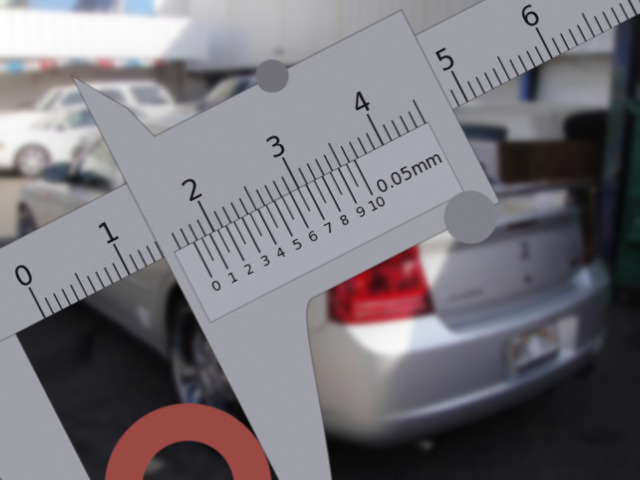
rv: 17.6; mm
